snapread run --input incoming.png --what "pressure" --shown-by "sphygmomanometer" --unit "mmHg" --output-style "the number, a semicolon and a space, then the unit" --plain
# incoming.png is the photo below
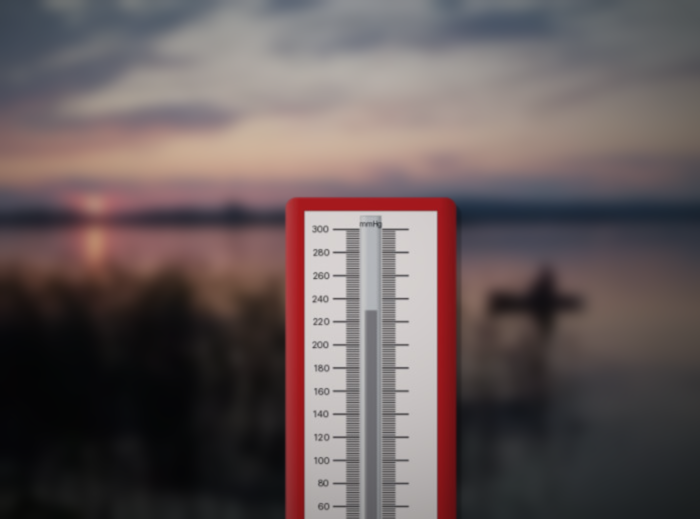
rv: 230; mmHg
